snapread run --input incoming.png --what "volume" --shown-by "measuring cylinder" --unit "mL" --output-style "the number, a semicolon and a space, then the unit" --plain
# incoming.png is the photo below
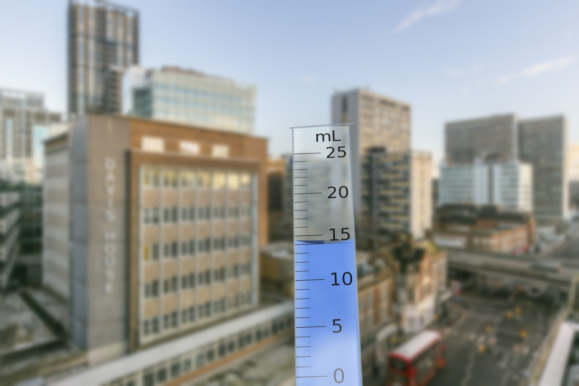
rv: 14; mL
